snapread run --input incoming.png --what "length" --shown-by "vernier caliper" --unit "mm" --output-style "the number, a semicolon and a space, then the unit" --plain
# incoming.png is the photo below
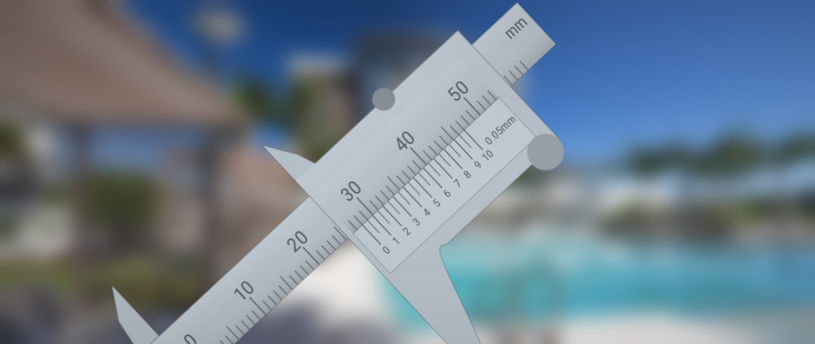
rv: 28.0; mm
